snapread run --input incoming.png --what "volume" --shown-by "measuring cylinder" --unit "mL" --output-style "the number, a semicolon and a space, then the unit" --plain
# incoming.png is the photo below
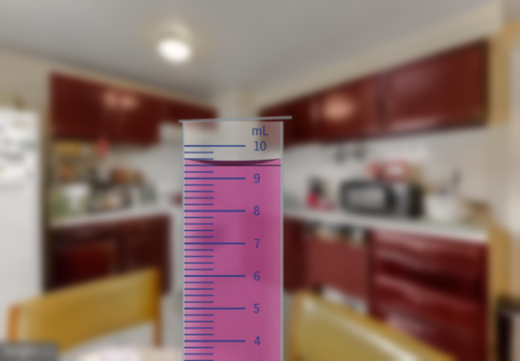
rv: 9.4; mL
